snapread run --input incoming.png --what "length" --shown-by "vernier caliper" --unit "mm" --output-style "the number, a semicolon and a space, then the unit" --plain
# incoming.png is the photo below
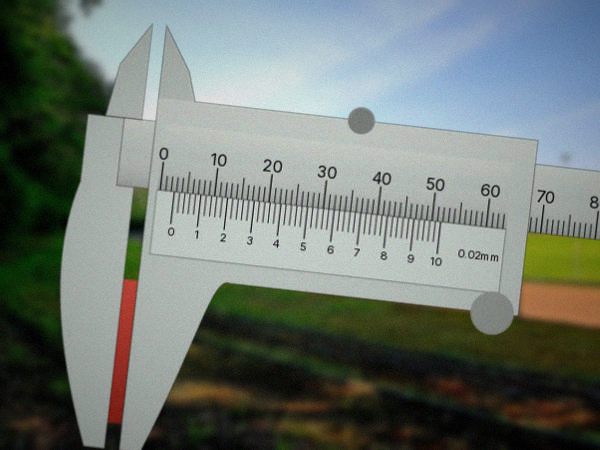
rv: 2.6; mm
